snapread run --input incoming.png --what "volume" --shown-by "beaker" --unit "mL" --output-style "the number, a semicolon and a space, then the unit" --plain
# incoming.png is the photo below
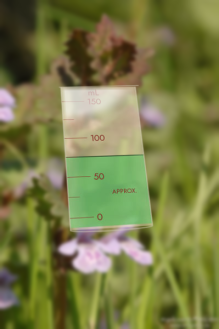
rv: 75; mL
